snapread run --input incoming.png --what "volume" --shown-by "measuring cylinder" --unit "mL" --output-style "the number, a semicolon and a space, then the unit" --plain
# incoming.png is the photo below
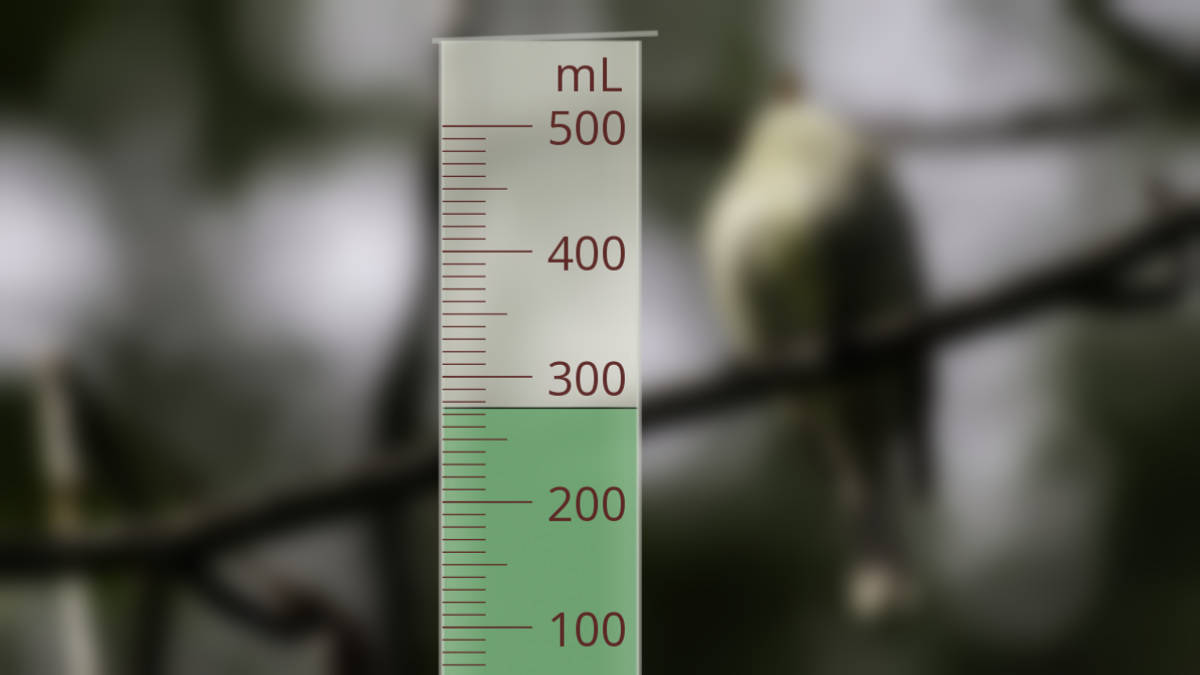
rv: 275; mL
